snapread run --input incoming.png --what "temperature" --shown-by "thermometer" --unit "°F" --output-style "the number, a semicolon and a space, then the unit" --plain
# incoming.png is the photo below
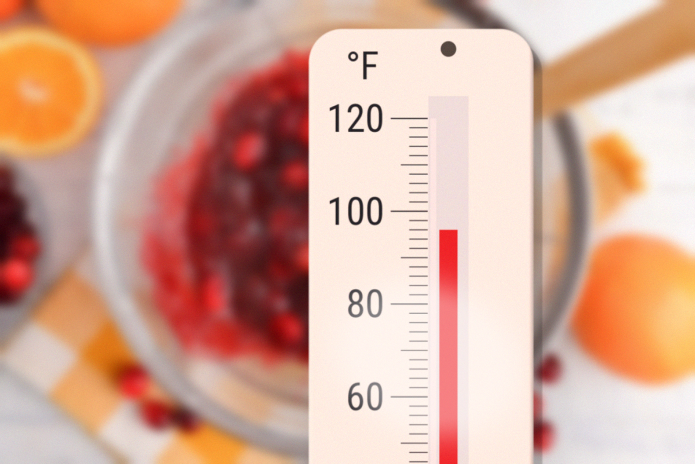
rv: 96; °F
